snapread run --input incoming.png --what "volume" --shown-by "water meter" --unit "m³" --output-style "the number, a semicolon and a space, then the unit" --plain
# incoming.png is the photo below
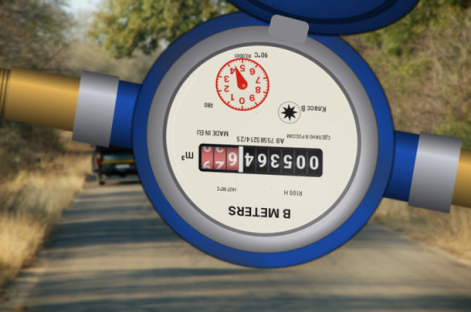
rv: 5364.6294; m³
